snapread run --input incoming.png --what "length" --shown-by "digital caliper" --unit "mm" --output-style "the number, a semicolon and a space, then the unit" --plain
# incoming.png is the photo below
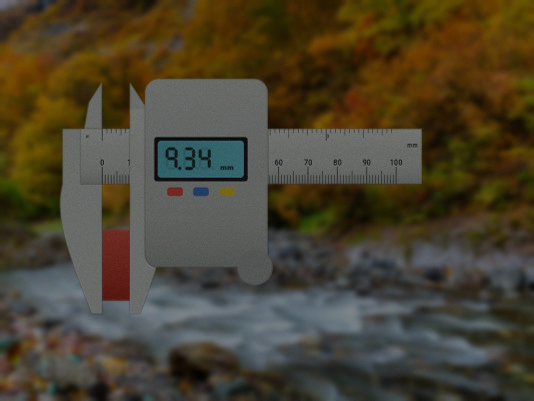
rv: 9.34; mm
